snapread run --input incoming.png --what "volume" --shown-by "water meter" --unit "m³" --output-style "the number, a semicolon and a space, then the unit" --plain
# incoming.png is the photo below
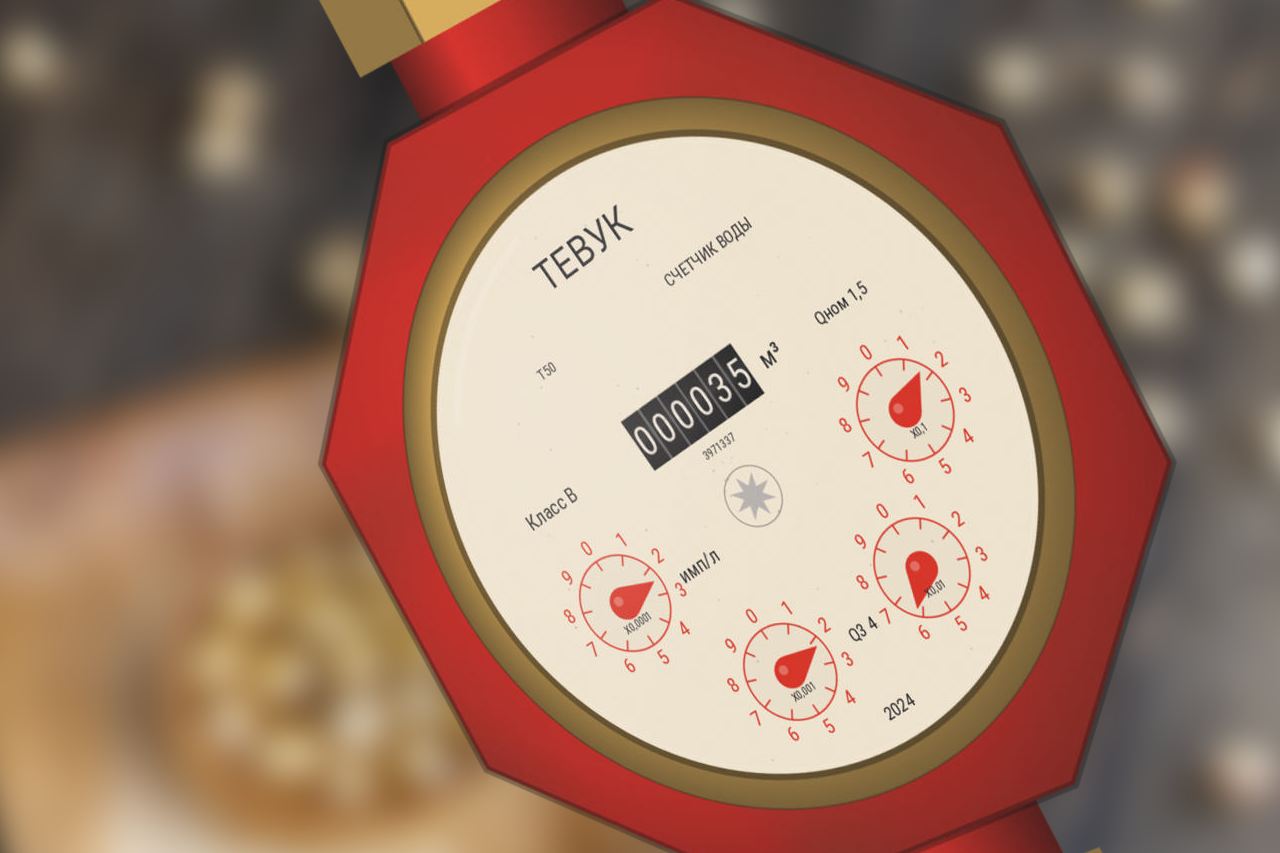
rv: 35.1622; m³
